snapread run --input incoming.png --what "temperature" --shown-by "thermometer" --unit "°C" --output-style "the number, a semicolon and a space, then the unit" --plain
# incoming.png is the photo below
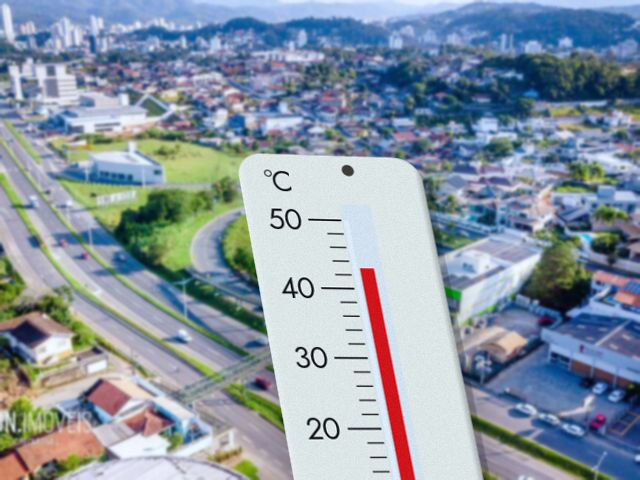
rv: 43; °C
